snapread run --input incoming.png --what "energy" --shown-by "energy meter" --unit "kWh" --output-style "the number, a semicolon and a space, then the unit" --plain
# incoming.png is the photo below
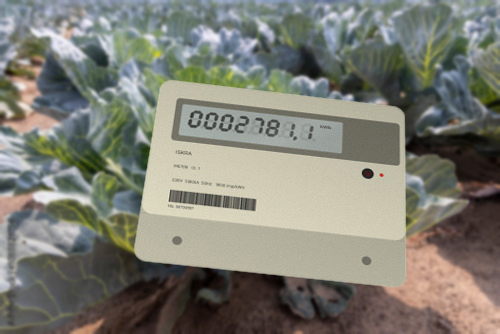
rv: 2781.1; kWh
